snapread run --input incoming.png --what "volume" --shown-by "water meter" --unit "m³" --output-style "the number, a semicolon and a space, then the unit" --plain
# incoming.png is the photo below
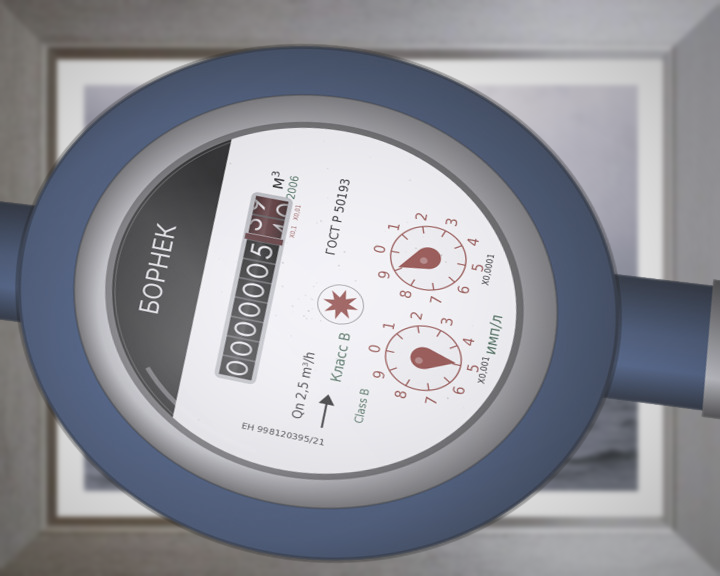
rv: 5.3949; m³
